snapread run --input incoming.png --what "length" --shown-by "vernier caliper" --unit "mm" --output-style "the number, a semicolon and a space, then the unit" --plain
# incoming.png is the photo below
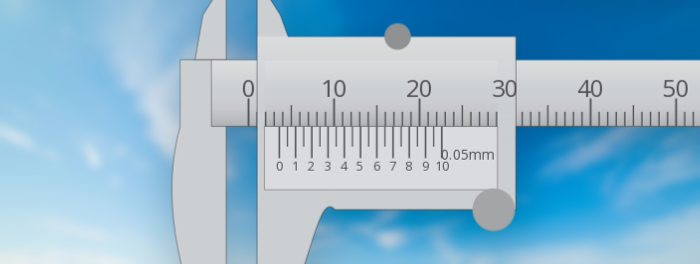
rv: 3.6; mm
